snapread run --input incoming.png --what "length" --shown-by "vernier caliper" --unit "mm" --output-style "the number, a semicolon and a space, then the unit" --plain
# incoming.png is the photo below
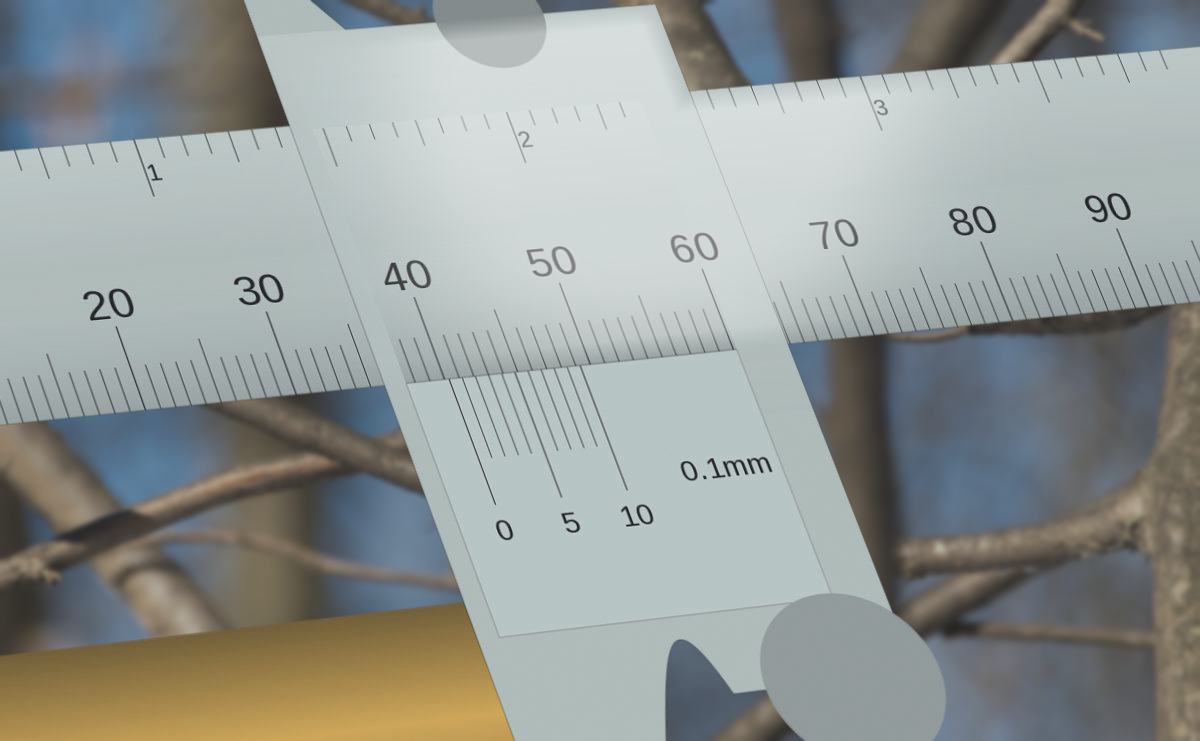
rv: 40.3; mm
